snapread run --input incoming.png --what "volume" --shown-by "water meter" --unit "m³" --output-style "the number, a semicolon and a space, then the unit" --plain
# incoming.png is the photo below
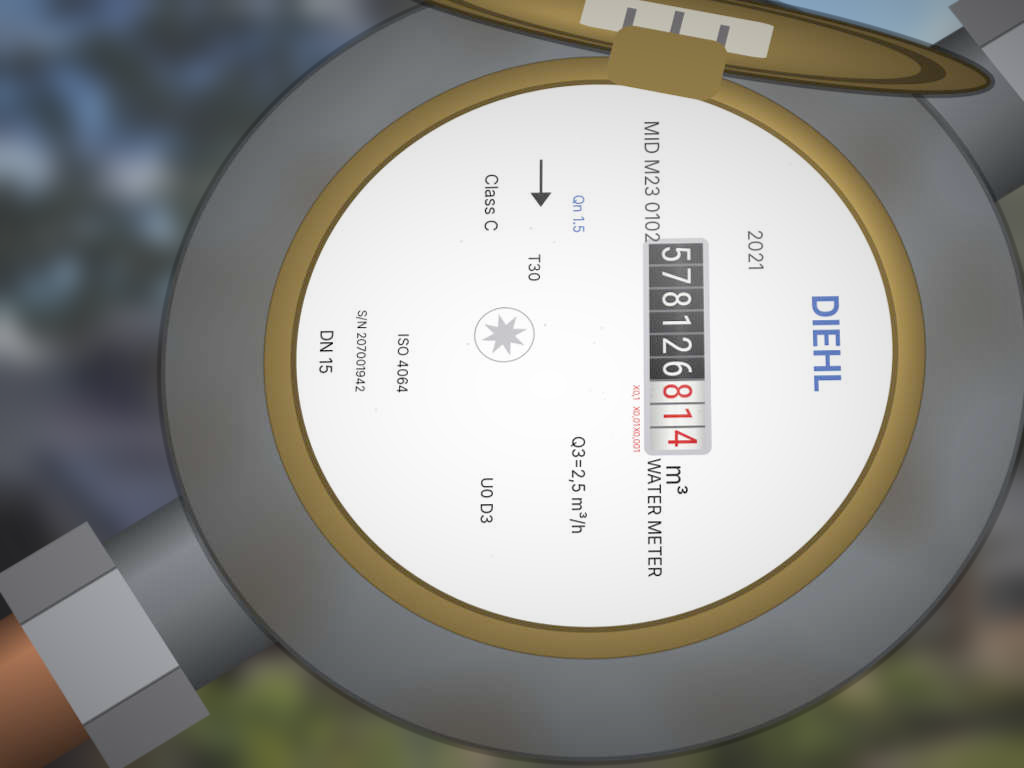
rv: 578126.814; m³
